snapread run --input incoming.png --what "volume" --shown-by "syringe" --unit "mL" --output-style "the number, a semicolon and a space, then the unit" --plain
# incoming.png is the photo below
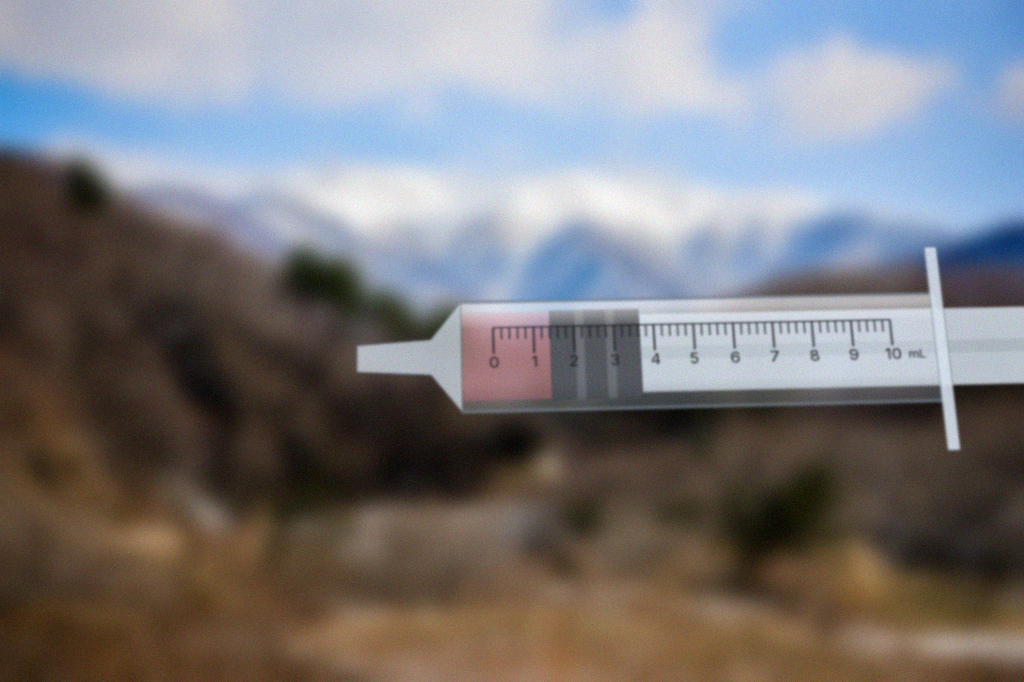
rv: 1.4; mL
